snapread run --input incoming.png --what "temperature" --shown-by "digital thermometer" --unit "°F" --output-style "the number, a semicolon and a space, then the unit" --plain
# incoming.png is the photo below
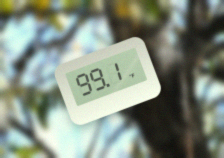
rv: 99.1; °F
